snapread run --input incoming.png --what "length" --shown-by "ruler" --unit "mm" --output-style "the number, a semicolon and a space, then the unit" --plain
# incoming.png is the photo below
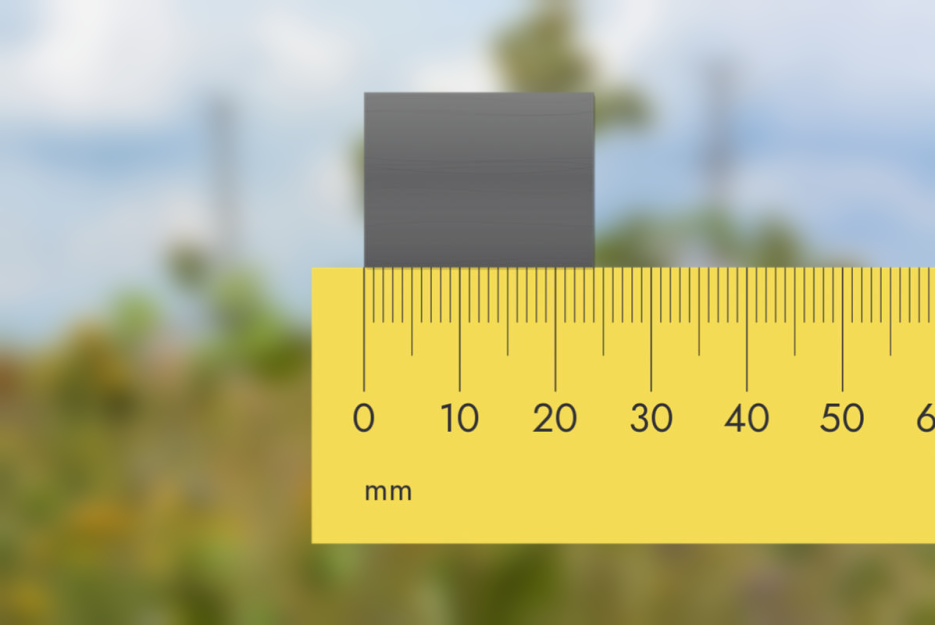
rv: 24; mm
